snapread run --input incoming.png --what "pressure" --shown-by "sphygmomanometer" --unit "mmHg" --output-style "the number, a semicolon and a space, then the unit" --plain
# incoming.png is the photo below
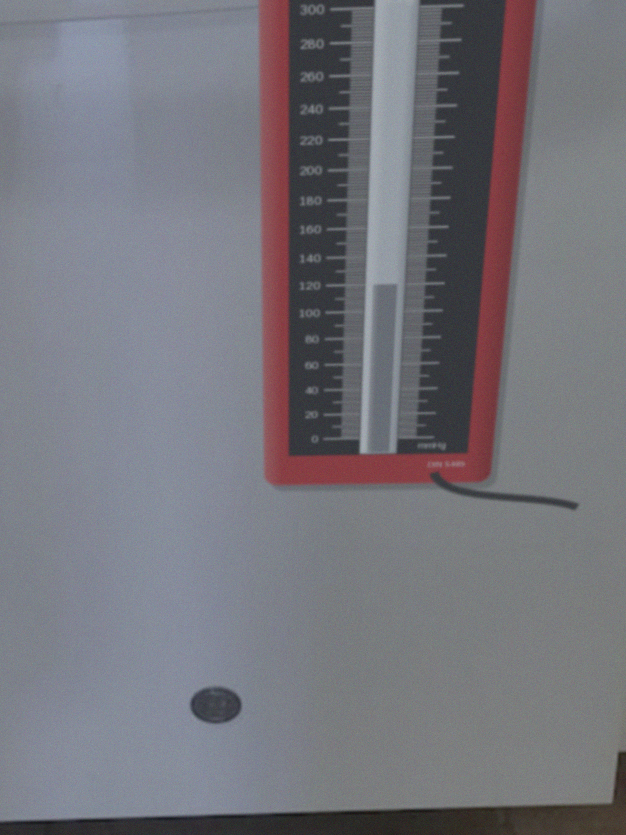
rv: 120; mmHg
